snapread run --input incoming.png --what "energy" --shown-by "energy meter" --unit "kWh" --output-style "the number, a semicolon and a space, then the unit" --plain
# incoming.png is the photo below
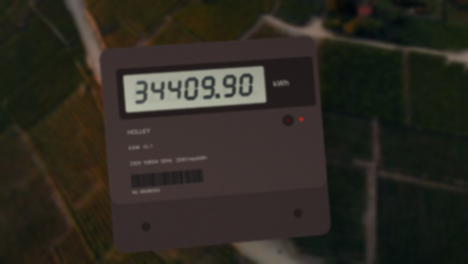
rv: 34409.90; kWh
